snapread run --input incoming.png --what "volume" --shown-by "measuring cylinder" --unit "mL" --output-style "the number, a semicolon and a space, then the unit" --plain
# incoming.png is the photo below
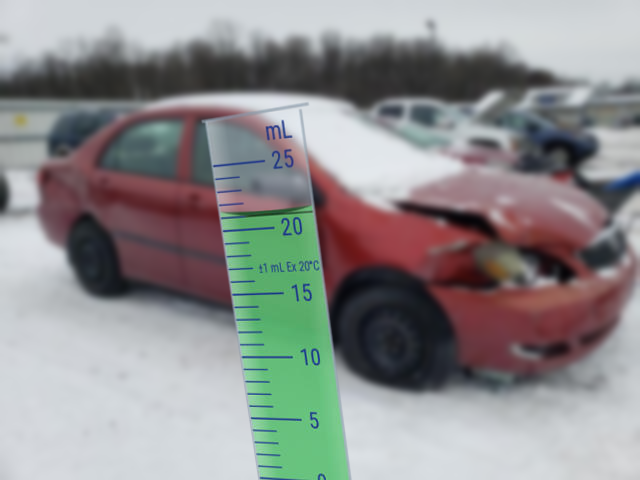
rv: 21; mL
